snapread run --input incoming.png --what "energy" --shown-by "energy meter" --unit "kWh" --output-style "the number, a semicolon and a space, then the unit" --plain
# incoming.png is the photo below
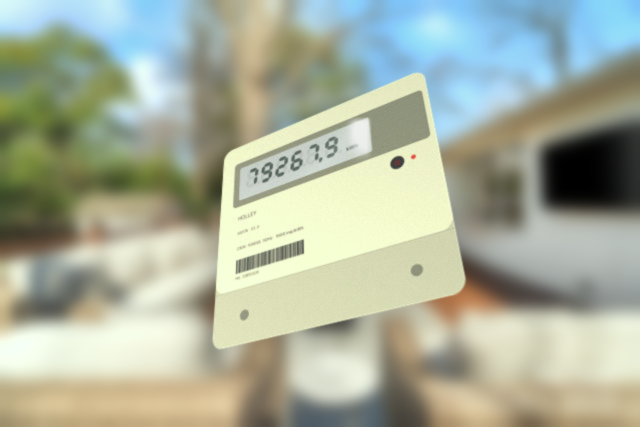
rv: 79267.9; kWh
